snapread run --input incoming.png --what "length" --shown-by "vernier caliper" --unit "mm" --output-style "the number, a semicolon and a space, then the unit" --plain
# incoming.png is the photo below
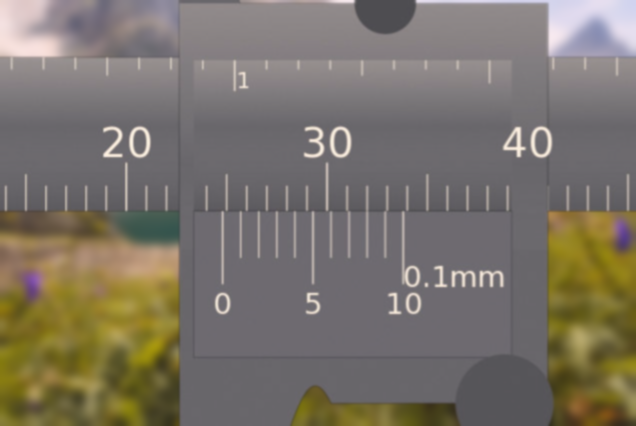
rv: 24.8; mm
